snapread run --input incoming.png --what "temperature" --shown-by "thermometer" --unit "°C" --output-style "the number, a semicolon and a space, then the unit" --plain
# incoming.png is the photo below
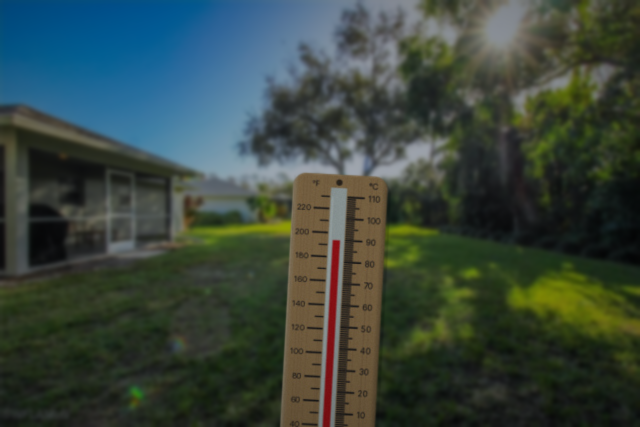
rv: 90; °C
